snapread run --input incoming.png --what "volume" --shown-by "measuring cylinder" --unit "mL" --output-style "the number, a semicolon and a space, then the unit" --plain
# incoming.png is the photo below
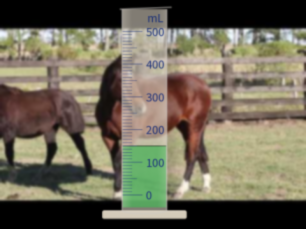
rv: 150; mL
